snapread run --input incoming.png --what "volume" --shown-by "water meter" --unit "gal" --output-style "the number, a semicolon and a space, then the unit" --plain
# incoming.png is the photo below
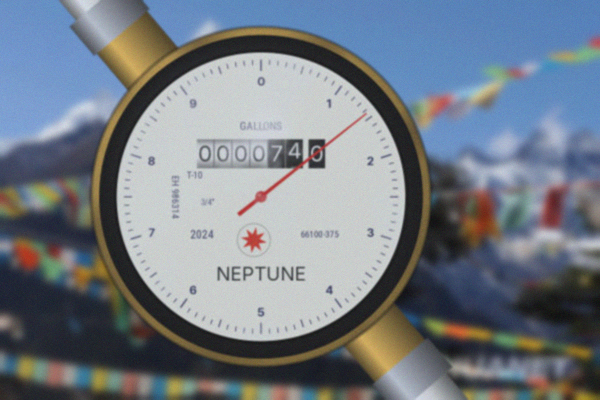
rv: 741.4; gal
